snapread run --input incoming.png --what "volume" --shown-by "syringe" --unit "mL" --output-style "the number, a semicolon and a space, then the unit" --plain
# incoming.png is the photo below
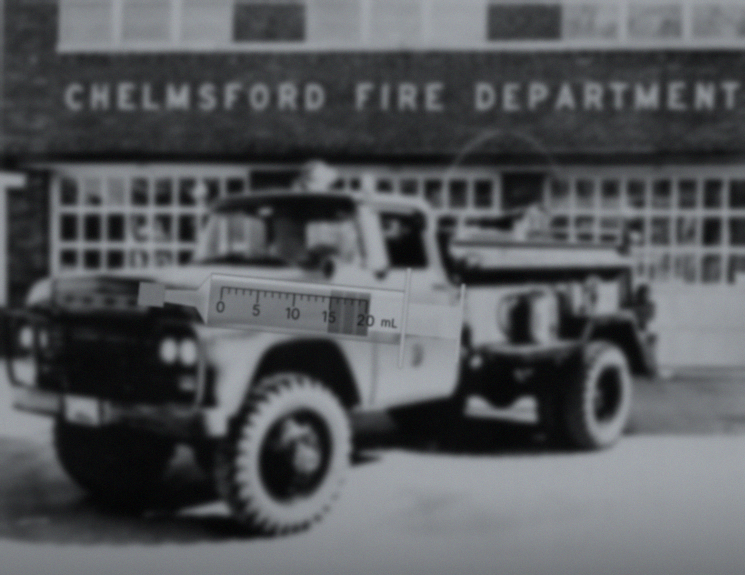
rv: 15; mL
